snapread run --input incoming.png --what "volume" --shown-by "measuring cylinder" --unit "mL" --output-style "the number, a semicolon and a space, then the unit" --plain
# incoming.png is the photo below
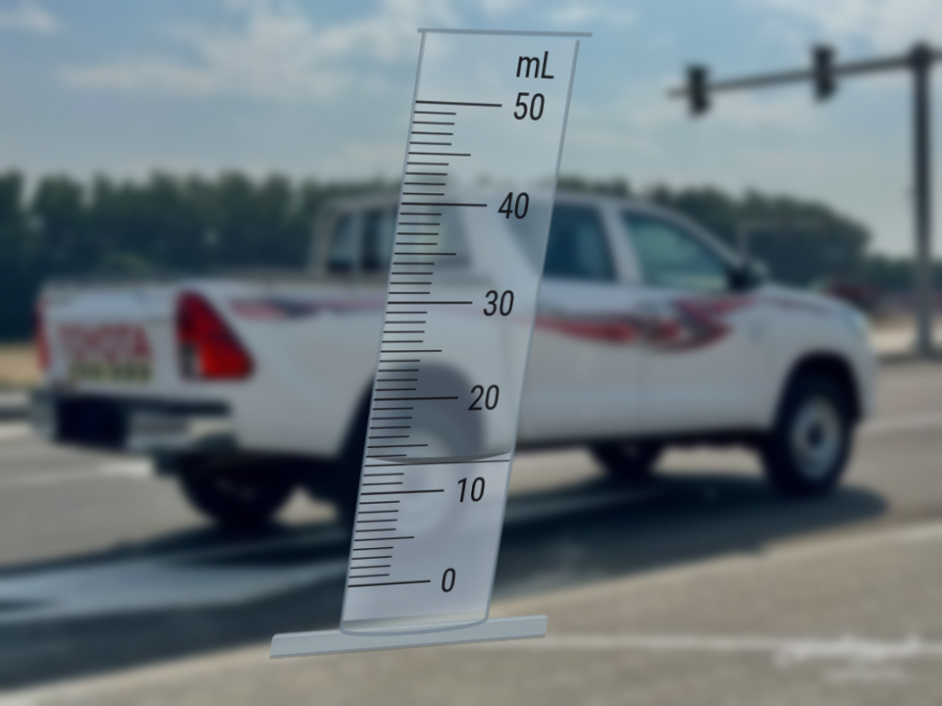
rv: 13; mL
